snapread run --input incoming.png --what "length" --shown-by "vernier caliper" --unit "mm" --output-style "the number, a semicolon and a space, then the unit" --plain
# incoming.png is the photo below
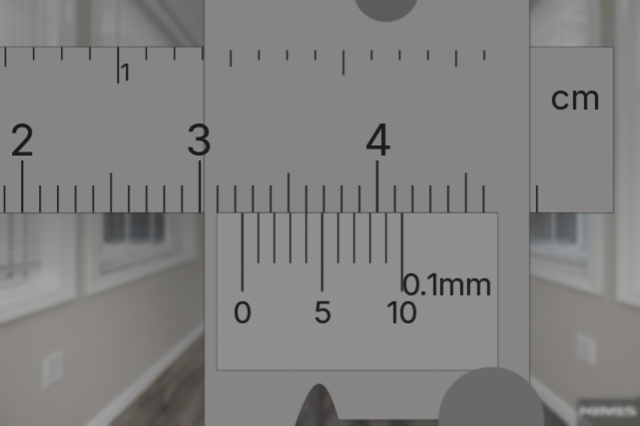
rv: 32.4; mm
